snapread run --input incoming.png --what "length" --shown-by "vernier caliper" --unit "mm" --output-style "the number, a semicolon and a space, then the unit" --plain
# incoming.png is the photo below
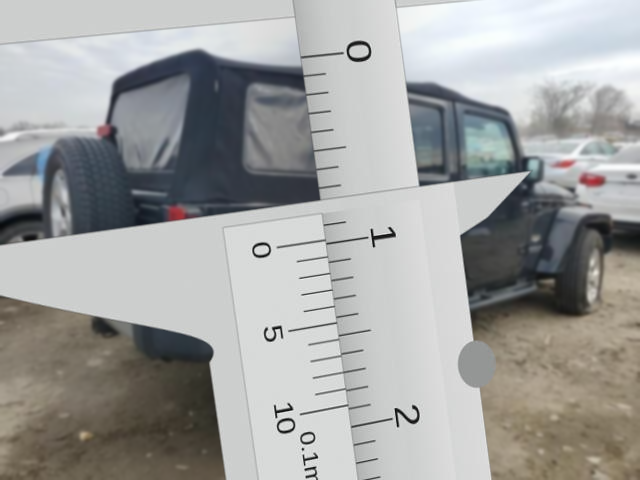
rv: 9.8; mm
